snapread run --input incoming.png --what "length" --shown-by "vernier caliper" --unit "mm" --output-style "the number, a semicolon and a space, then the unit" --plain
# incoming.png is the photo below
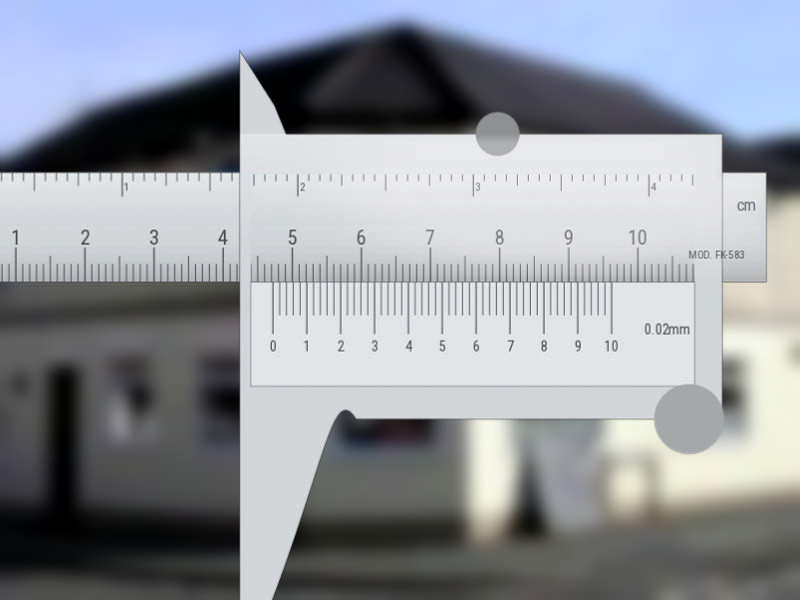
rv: 47.2; mm
